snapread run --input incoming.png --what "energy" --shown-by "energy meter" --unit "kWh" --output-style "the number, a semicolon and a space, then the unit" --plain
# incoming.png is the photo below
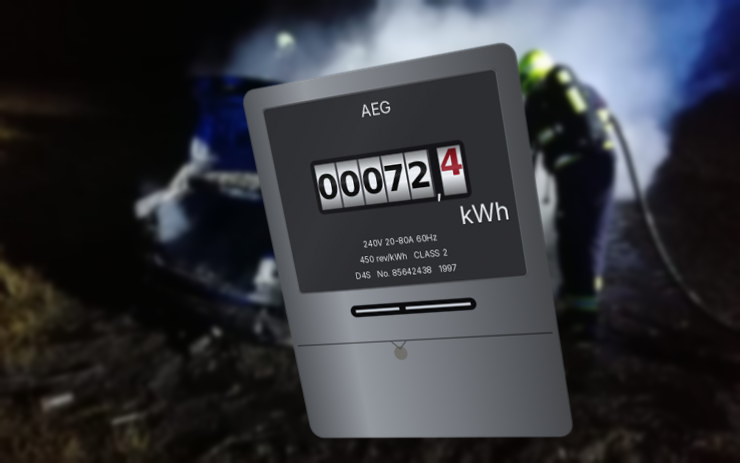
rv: 72.4; kWh
